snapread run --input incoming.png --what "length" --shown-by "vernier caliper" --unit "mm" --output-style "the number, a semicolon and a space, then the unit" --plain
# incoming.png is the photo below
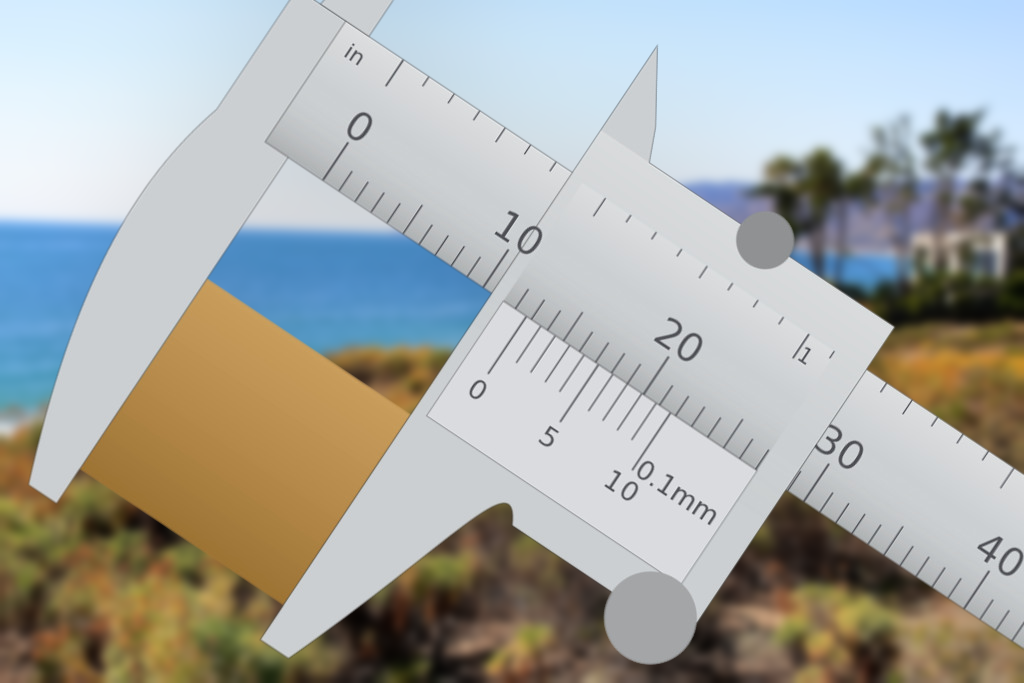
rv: 12.7; mm
